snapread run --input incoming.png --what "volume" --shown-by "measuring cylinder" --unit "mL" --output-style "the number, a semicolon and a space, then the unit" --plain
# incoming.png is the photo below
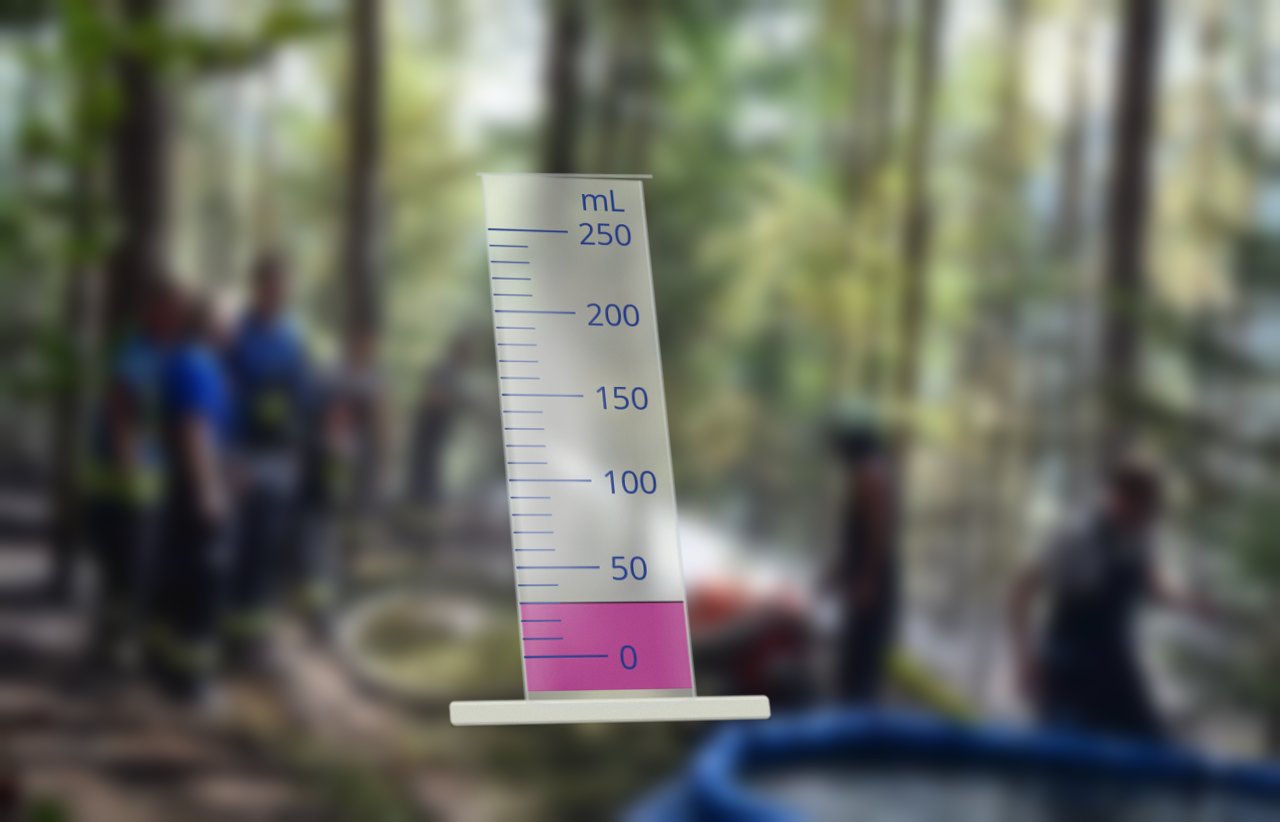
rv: 30; mL
